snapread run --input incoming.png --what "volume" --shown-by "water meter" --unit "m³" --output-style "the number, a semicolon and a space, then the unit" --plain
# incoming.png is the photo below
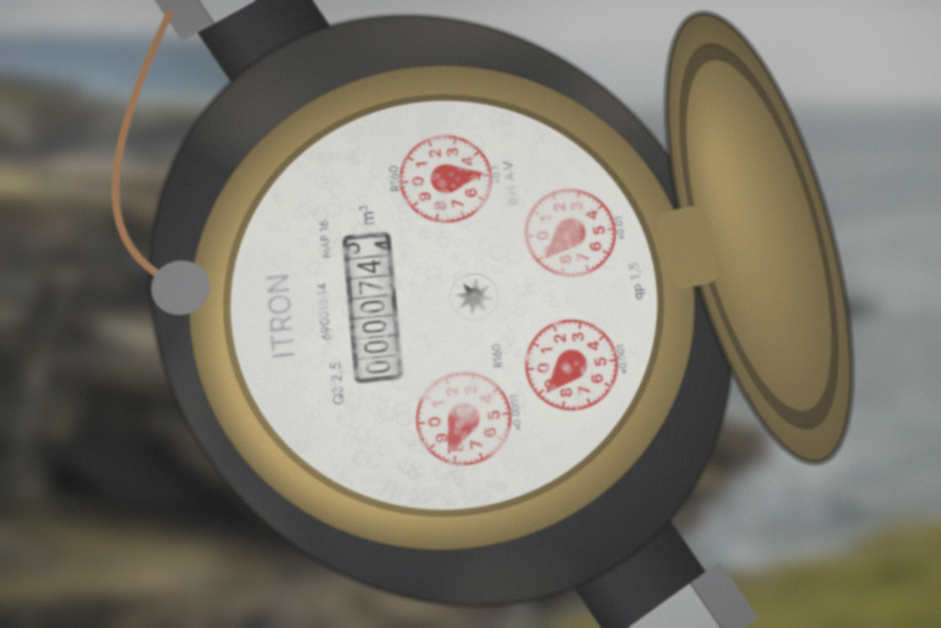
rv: 743.4888; m³
